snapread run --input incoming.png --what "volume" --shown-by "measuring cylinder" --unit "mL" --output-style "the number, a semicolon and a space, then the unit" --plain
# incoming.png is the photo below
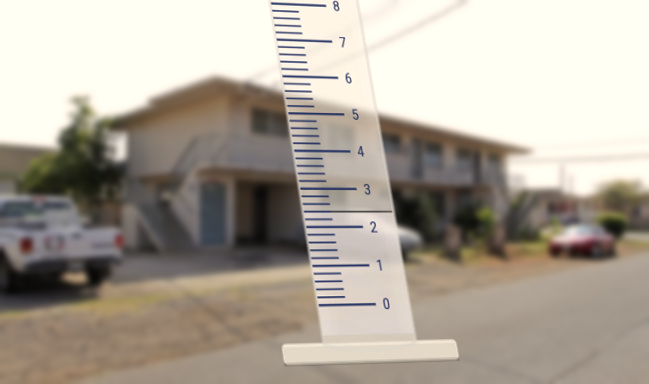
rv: 2.4; mL
